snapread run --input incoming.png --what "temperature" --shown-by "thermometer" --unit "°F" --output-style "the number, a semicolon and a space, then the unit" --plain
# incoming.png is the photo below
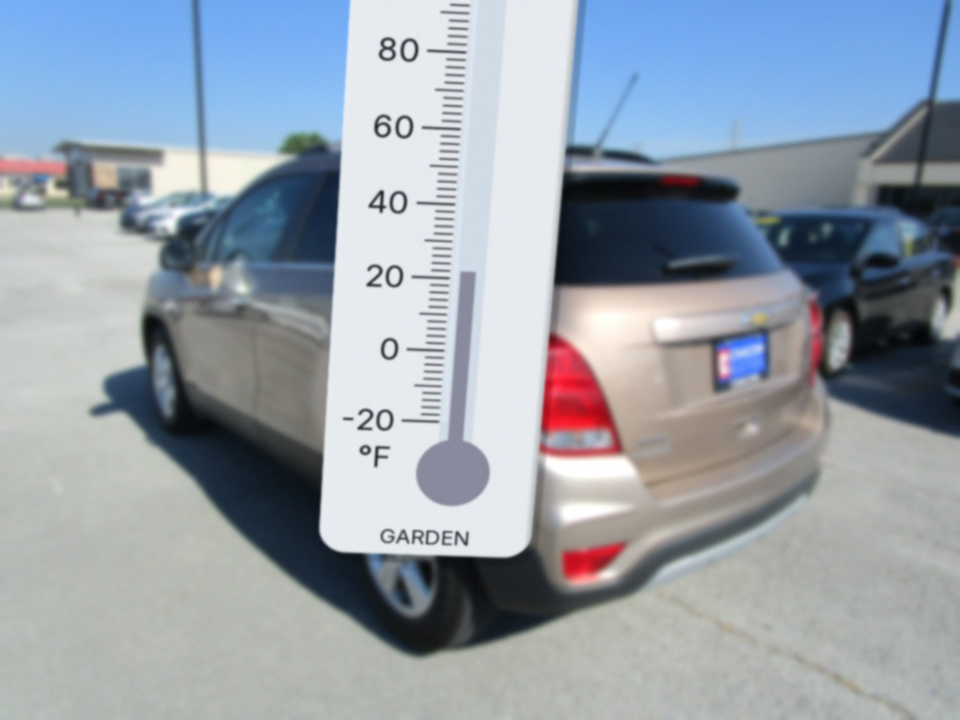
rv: 22; °F
